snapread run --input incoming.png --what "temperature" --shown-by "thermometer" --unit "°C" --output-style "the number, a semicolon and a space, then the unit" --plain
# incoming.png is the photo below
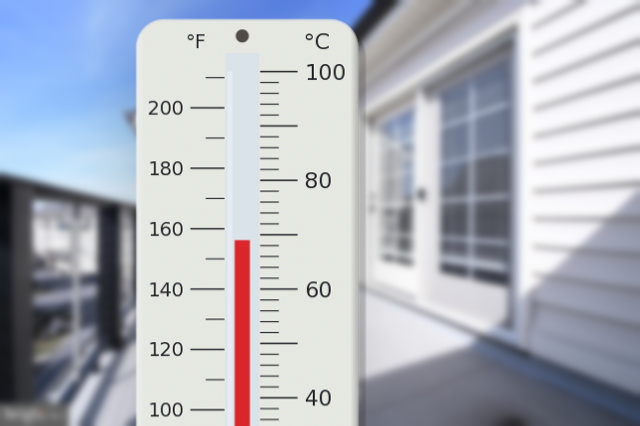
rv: 69; °C
